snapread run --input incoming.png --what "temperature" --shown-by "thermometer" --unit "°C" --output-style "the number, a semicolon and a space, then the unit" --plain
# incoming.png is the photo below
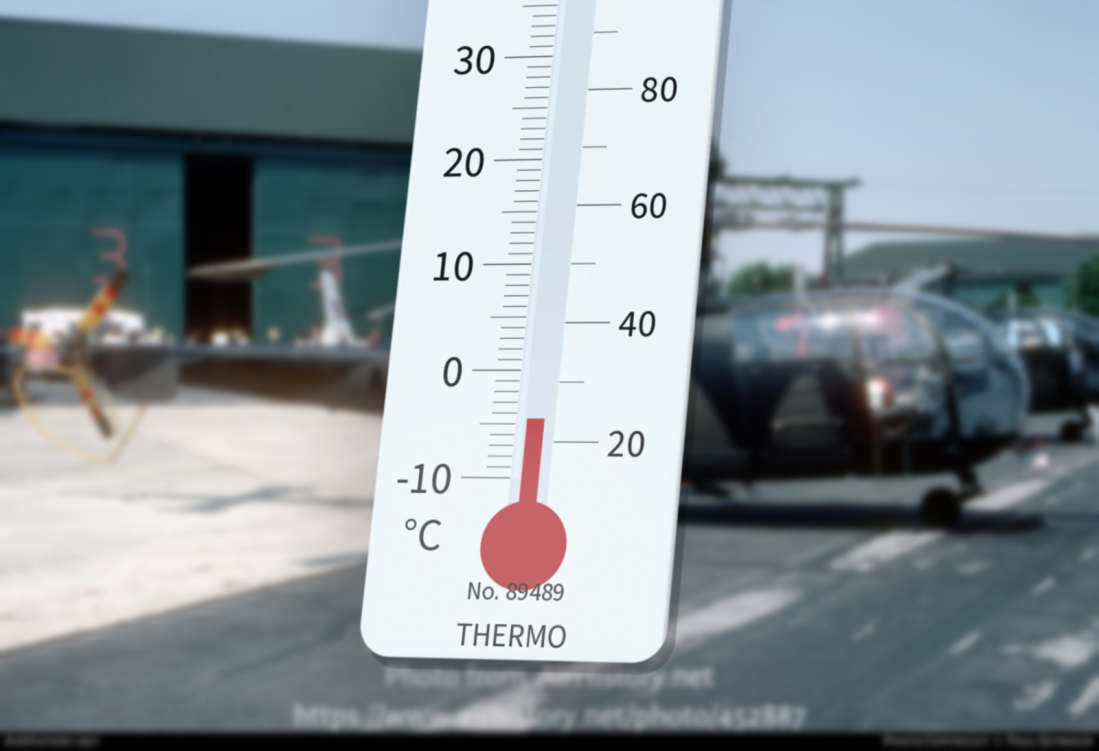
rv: -4.5; °C
